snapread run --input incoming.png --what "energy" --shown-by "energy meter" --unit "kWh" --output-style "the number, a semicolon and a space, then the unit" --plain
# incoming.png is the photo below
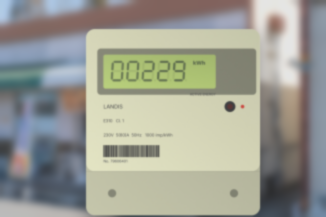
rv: 229; kWh
